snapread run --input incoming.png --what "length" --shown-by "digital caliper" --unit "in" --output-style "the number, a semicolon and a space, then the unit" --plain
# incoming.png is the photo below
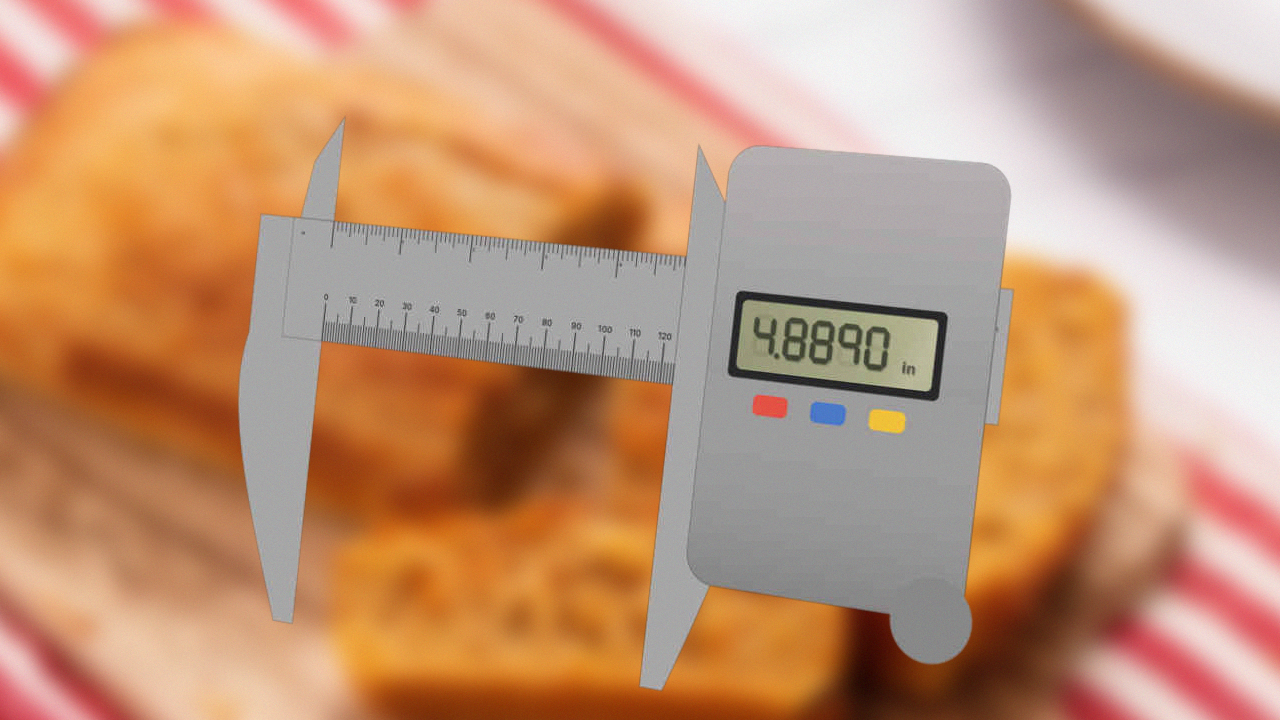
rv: 4.8890; in
